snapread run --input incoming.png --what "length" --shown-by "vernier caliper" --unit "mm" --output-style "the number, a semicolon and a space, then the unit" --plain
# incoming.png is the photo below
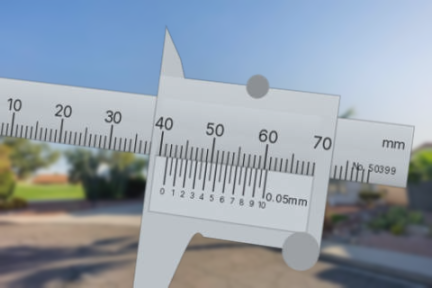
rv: 41.5; mm
